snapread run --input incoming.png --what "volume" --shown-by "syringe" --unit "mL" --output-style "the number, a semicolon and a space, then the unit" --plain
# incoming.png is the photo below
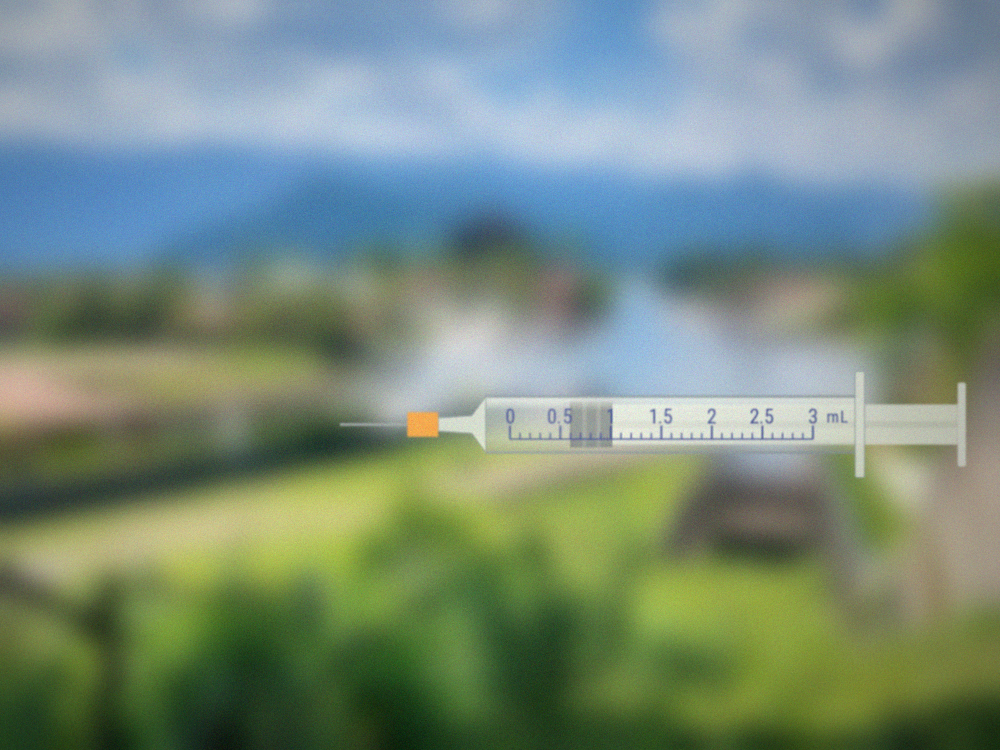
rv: 0.6; mL
